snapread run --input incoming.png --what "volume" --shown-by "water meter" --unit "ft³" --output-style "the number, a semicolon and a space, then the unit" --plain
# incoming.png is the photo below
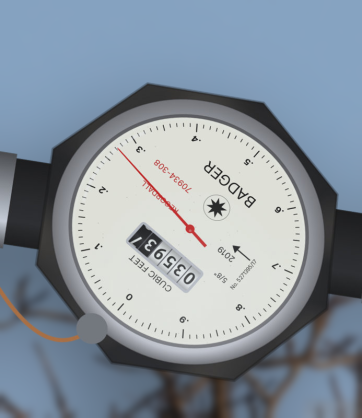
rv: 35937.27; ft³
